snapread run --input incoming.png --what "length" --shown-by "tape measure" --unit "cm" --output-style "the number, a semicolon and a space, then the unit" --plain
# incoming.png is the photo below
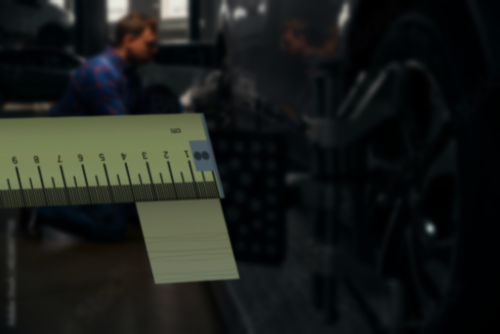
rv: 4; cm
